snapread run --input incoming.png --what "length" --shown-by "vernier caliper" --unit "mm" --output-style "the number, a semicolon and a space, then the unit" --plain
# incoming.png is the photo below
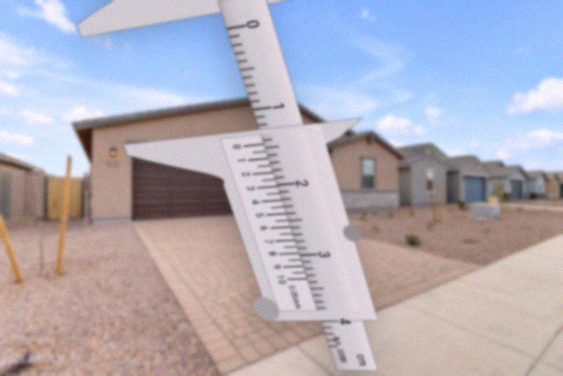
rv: 14.5; mm
